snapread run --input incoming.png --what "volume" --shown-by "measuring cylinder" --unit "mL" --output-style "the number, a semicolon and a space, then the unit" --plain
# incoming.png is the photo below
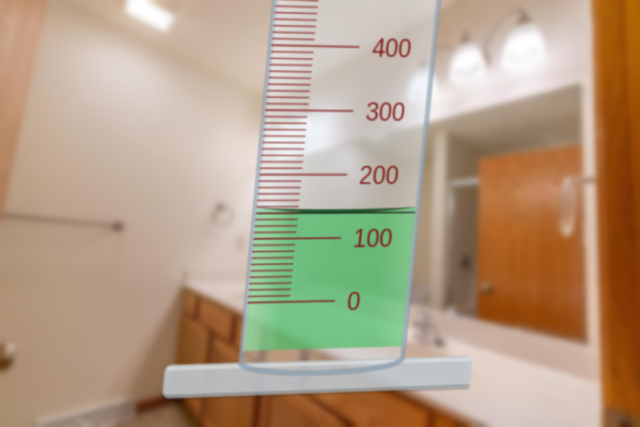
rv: 140; mL
